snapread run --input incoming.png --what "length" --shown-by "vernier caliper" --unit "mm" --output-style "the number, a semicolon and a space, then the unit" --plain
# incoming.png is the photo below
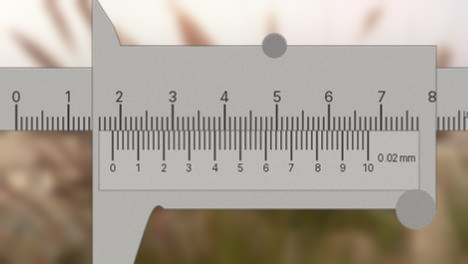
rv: 18.5; mm
